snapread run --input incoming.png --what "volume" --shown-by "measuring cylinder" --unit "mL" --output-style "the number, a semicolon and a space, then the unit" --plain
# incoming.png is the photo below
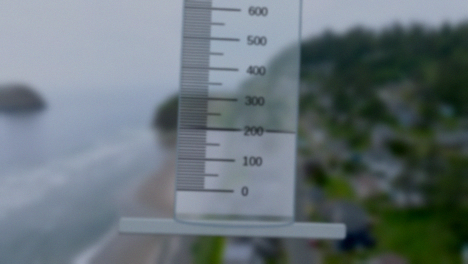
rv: 200; mL
